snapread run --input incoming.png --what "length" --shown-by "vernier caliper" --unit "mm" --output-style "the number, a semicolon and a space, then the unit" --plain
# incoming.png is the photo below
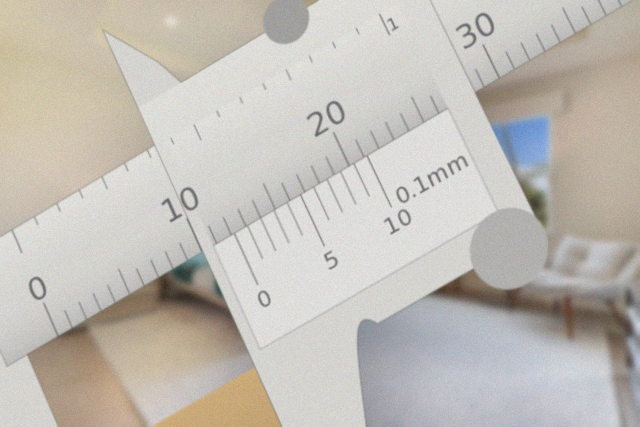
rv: 12.2; mm
